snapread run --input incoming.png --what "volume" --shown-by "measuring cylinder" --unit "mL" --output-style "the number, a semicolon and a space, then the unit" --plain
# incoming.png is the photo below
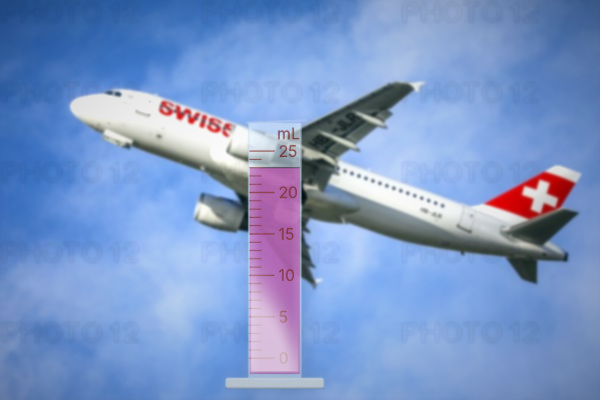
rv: 23; mL
